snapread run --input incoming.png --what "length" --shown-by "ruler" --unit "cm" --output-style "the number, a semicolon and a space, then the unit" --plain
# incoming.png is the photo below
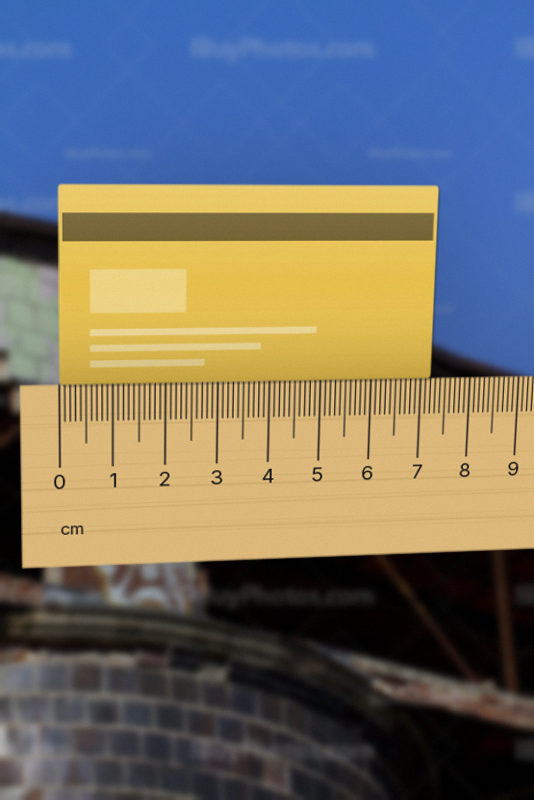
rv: 7.2; cm
